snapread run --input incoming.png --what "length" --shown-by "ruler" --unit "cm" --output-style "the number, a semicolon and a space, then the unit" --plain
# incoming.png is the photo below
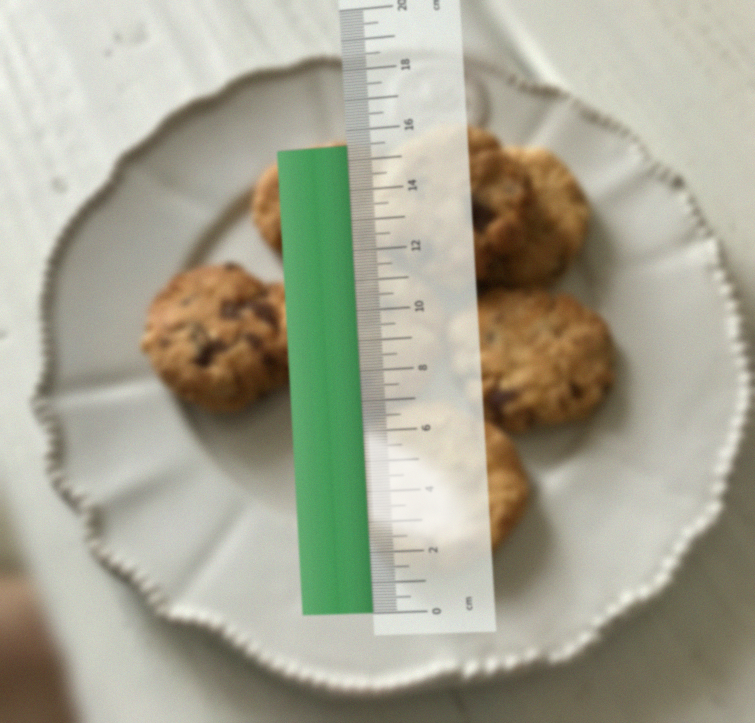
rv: 15.5; cm
